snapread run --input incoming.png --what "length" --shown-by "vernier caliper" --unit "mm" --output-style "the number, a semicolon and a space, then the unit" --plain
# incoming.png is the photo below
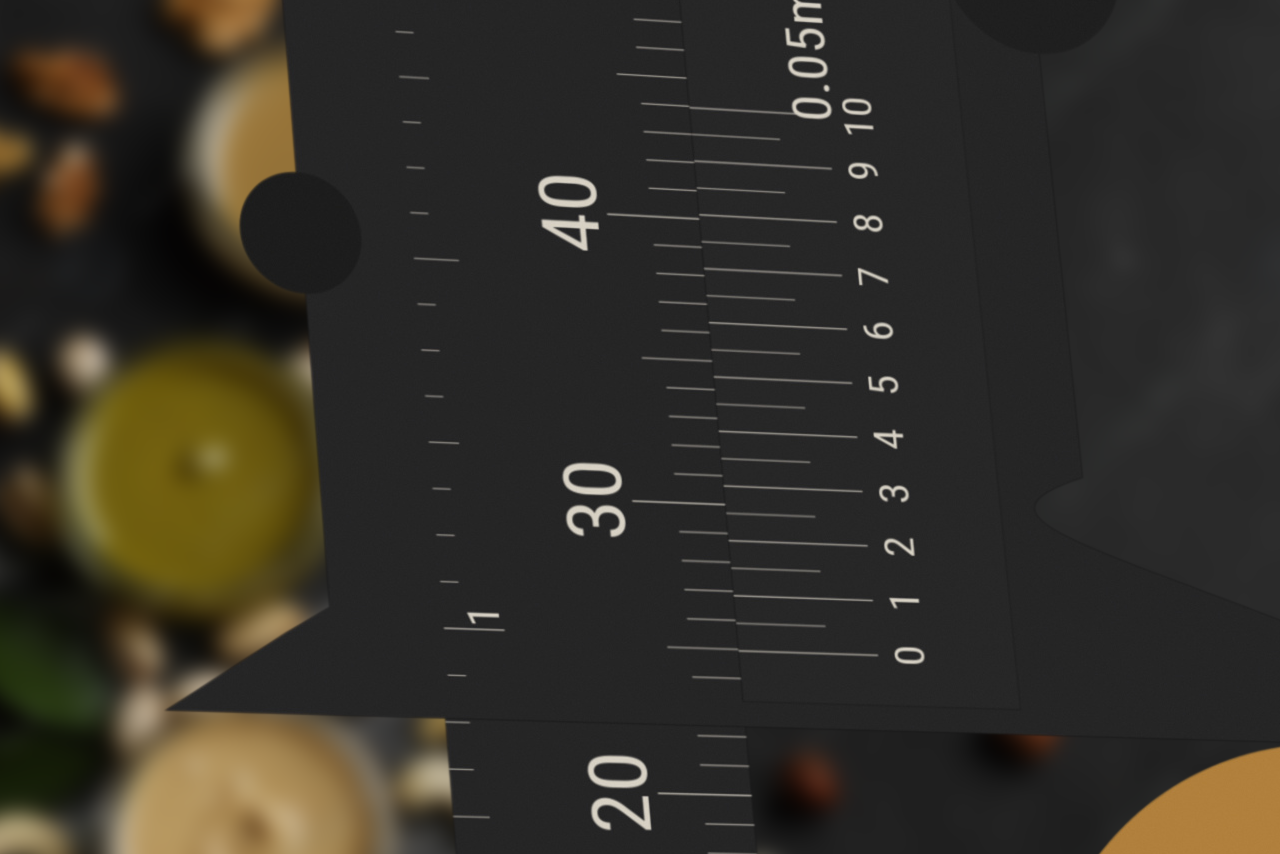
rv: 24.95; mm
